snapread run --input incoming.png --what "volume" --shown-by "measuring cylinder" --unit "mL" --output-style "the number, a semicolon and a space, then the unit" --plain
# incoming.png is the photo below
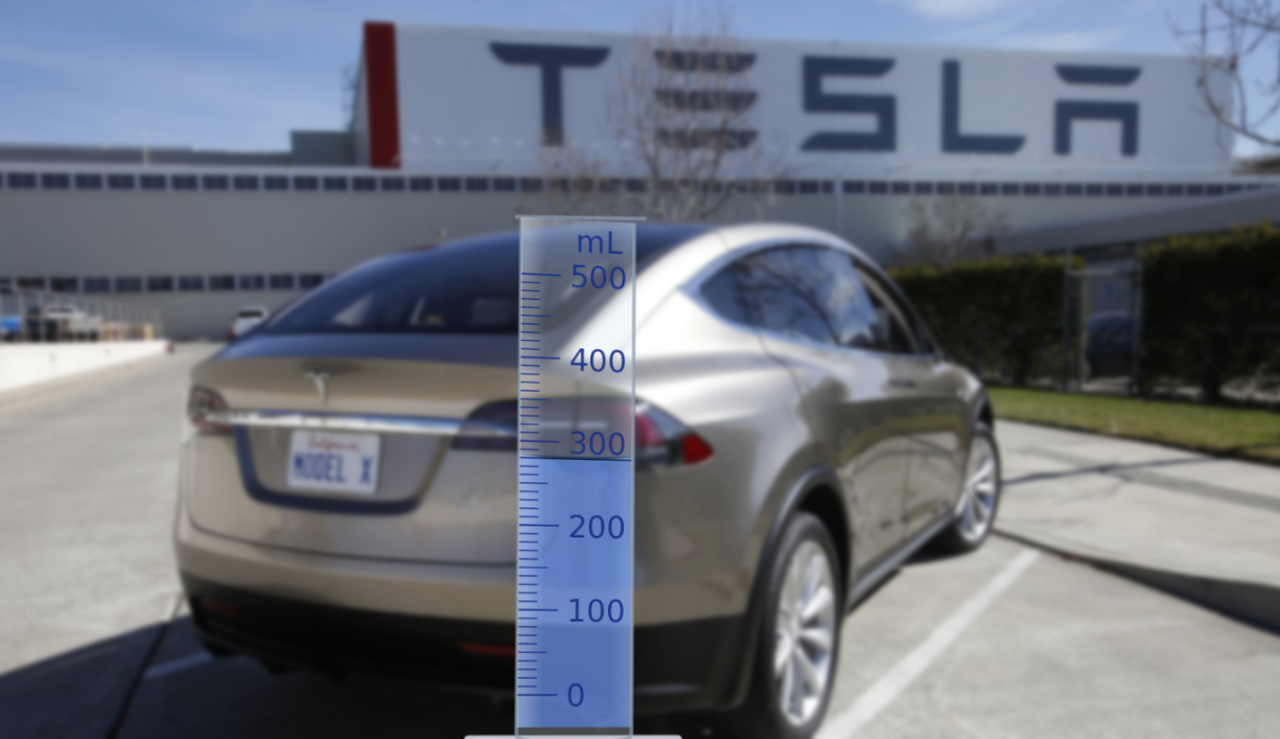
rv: 280; mL
